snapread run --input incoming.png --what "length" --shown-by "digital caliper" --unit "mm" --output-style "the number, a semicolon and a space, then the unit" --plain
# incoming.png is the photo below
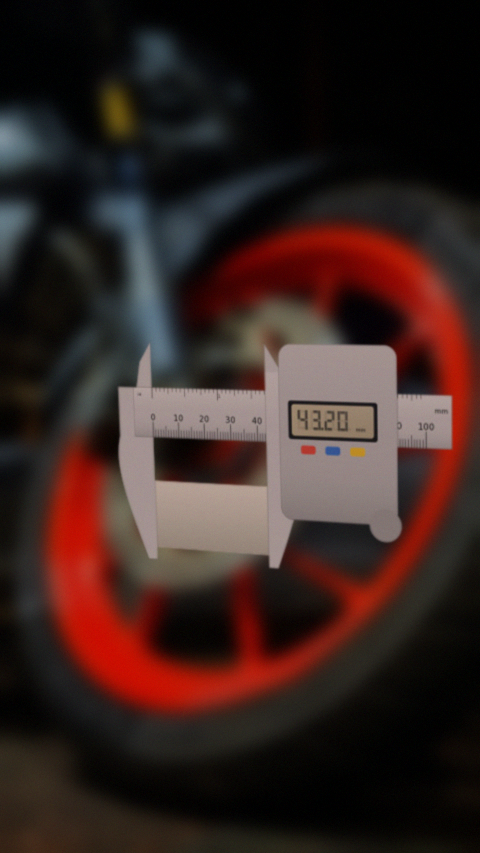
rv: 43.20; mm
